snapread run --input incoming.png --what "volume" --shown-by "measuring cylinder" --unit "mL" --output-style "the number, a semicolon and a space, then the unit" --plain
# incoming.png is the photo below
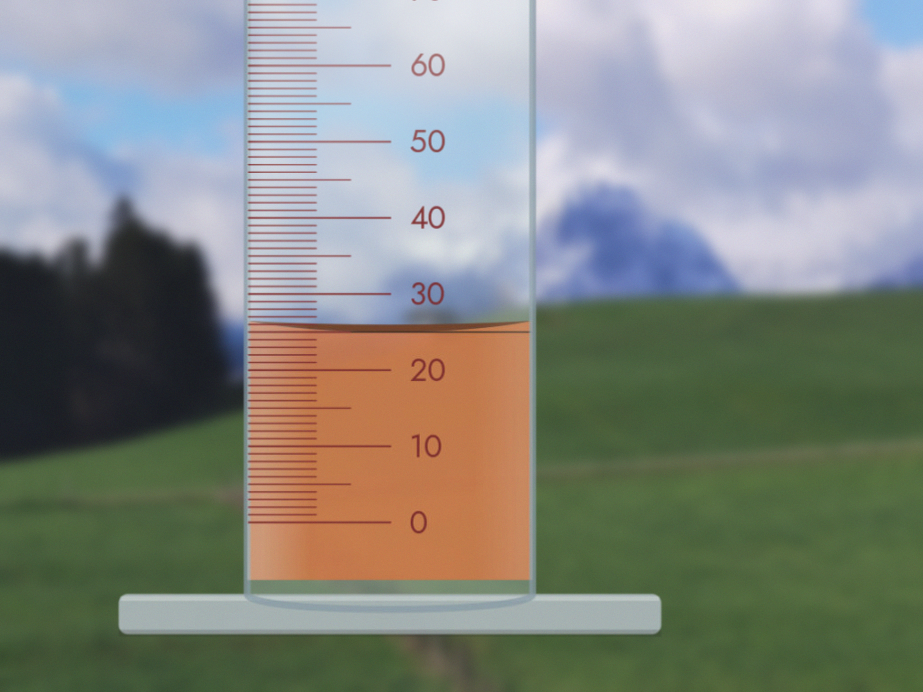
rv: 25; mL
